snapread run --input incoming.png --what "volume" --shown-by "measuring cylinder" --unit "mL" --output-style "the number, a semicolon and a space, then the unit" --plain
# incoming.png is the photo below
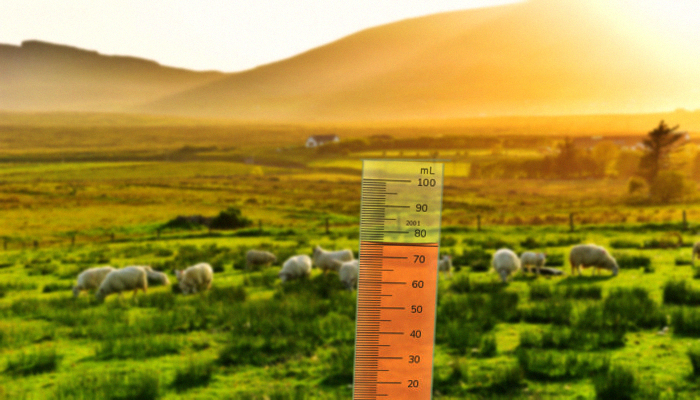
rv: 75; mL
